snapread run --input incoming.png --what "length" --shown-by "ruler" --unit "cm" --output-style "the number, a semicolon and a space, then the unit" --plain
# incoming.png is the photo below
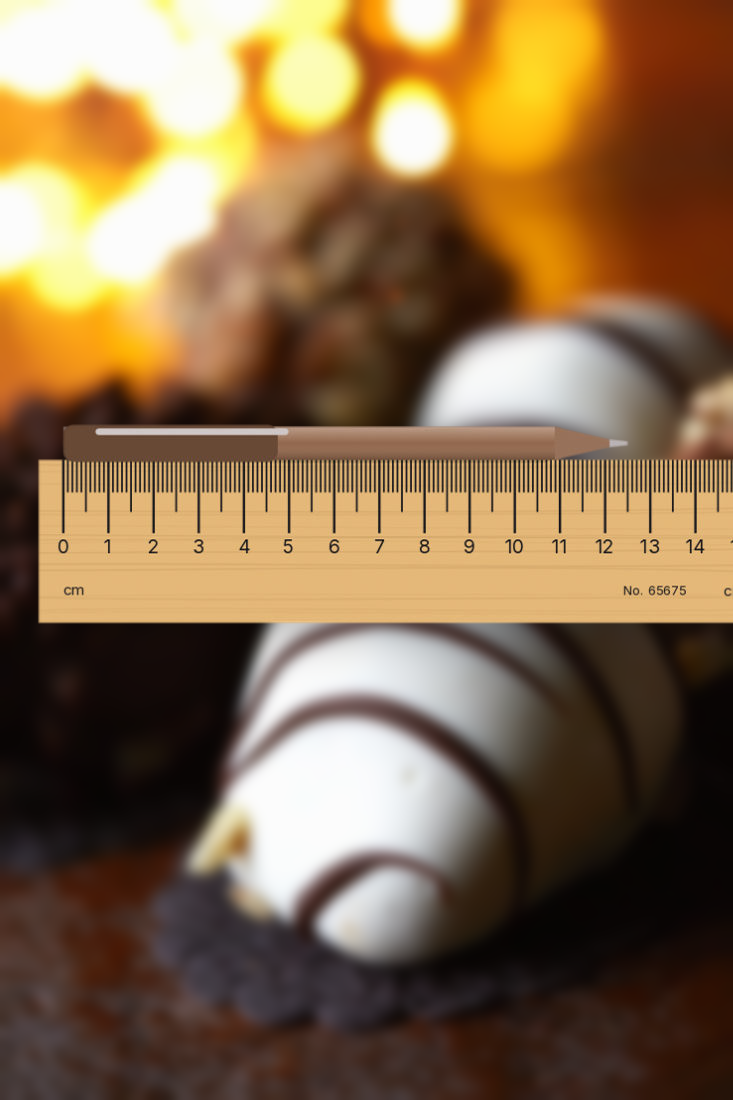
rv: 12.5; cm
